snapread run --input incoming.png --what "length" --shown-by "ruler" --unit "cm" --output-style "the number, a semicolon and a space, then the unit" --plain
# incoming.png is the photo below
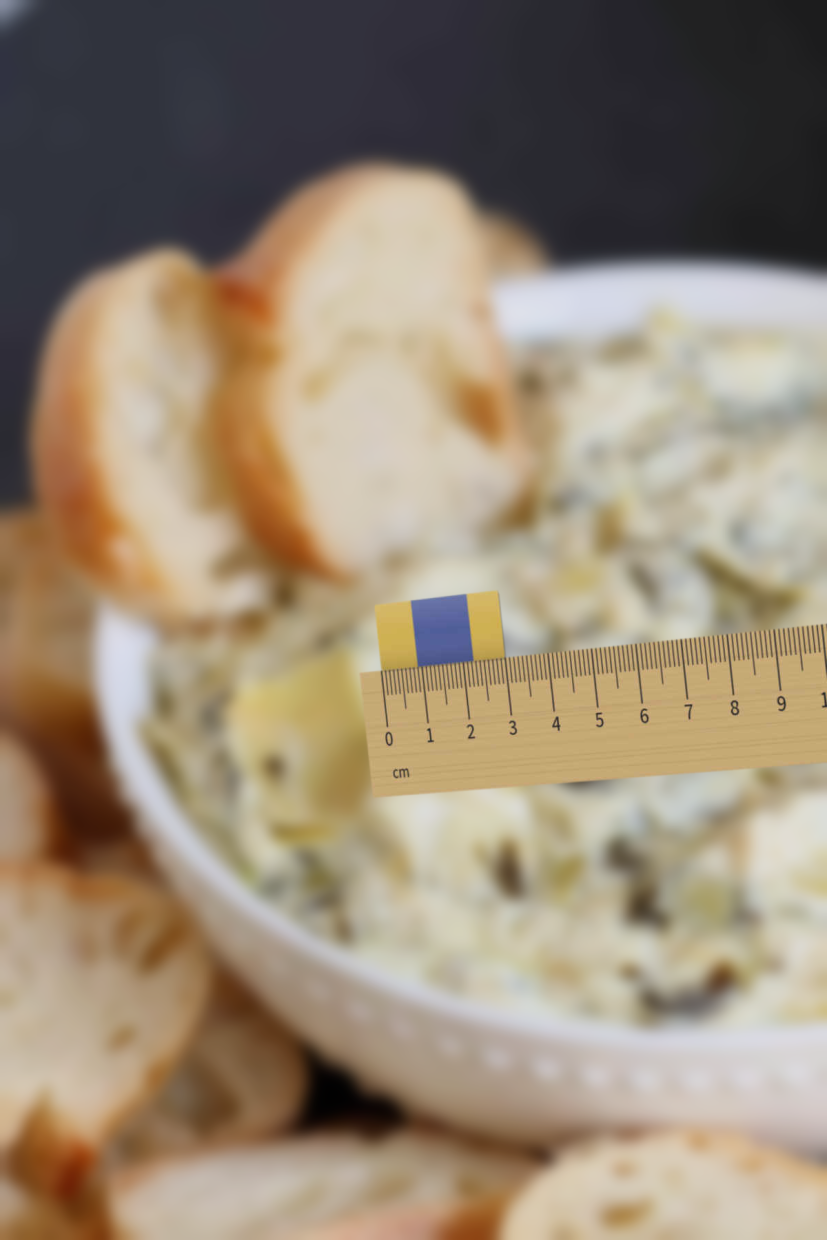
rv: 3; cm
